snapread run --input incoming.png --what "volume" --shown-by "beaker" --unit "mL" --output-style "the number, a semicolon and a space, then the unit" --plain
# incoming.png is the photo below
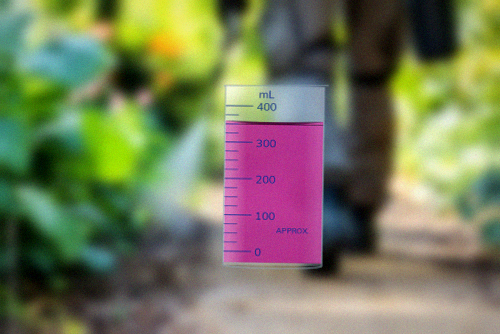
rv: 350; mL
